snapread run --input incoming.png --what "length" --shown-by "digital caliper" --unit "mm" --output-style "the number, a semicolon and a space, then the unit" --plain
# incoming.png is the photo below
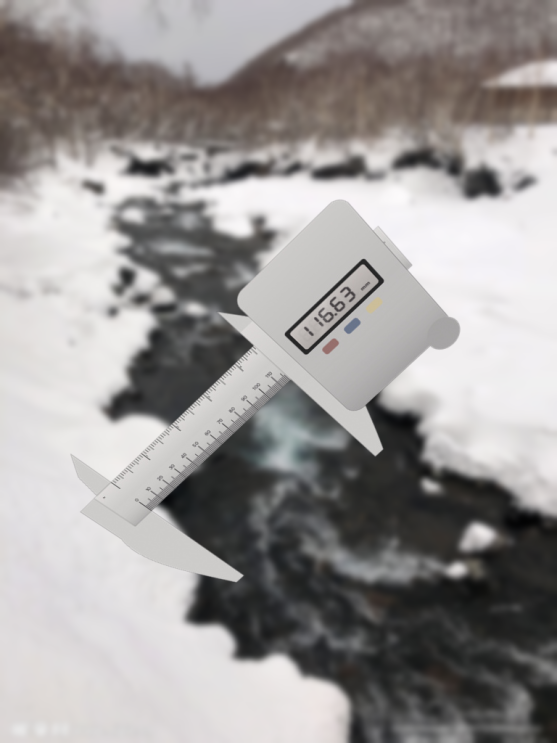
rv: 116.63; mm
